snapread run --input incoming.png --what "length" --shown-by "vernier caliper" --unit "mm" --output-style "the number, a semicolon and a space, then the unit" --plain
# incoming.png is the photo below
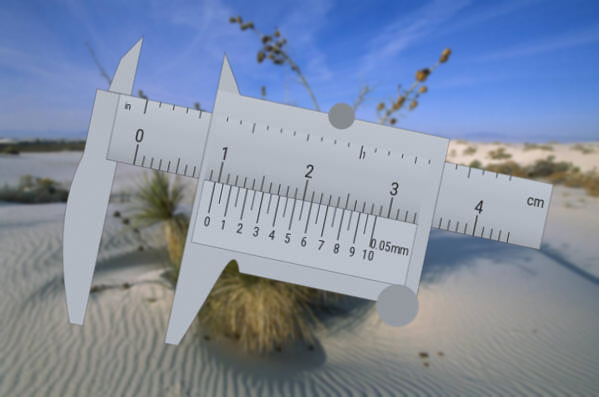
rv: 9.6; mm
